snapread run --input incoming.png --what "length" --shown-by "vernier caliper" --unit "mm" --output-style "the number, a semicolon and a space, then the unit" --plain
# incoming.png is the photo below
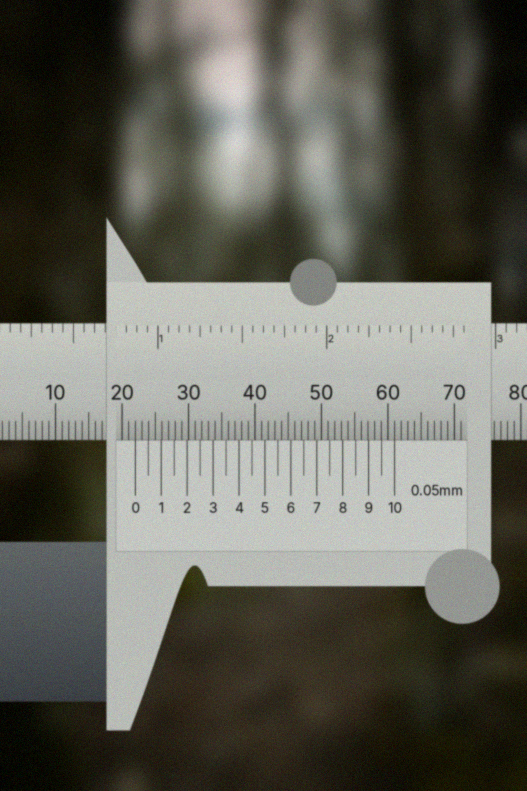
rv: 22.0; mm
